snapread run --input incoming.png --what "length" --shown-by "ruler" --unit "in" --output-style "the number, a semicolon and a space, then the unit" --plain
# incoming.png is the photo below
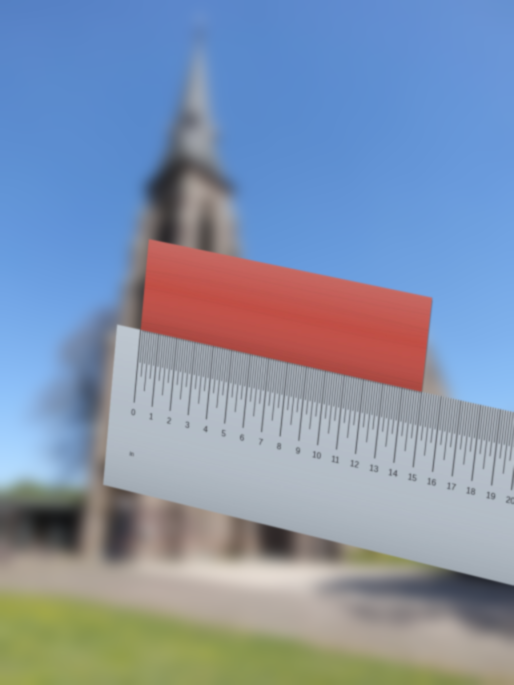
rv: 15; in
